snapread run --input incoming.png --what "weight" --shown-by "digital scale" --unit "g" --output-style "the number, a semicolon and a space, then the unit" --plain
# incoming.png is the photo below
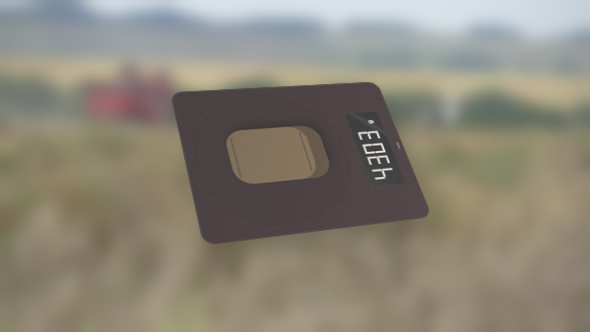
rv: 4303; g
